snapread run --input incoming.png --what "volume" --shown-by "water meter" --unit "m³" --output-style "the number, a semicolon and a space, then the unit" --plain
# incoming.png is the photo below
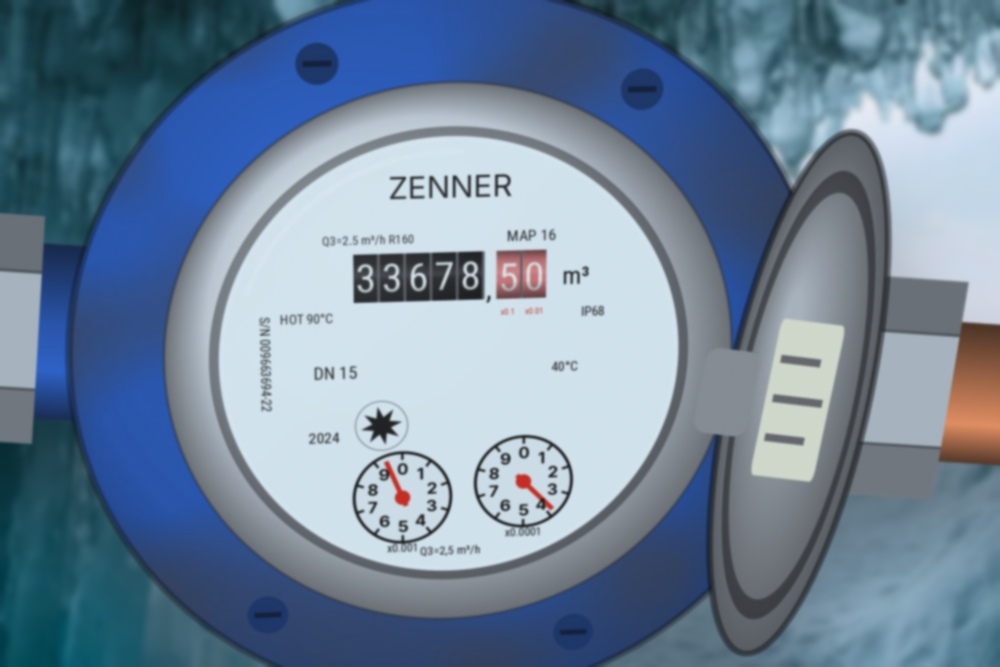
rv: 33678.4993; m³
